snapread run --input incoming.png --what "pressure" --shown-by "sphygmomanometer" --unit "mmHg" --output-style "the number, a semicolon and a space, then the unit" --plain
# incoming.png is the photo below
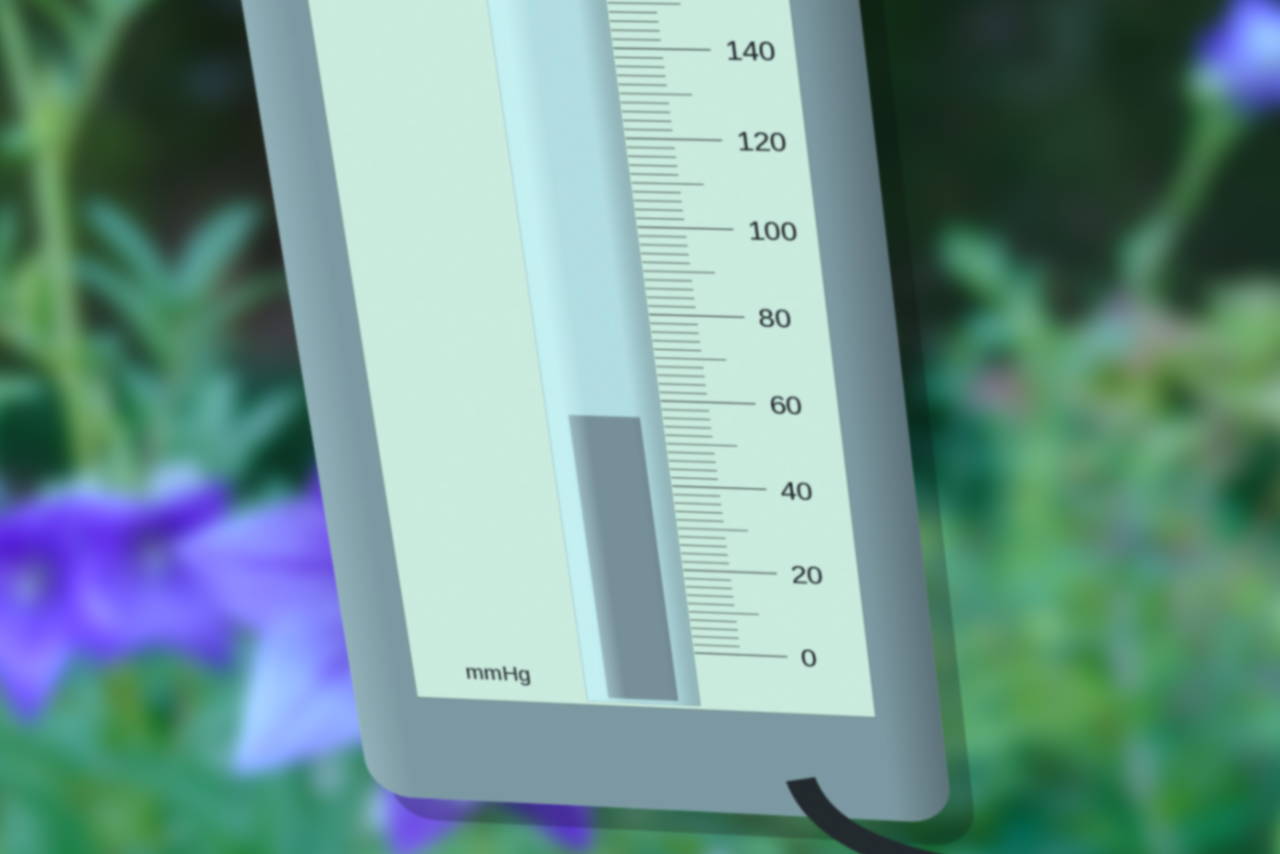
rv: 56; mmHg
